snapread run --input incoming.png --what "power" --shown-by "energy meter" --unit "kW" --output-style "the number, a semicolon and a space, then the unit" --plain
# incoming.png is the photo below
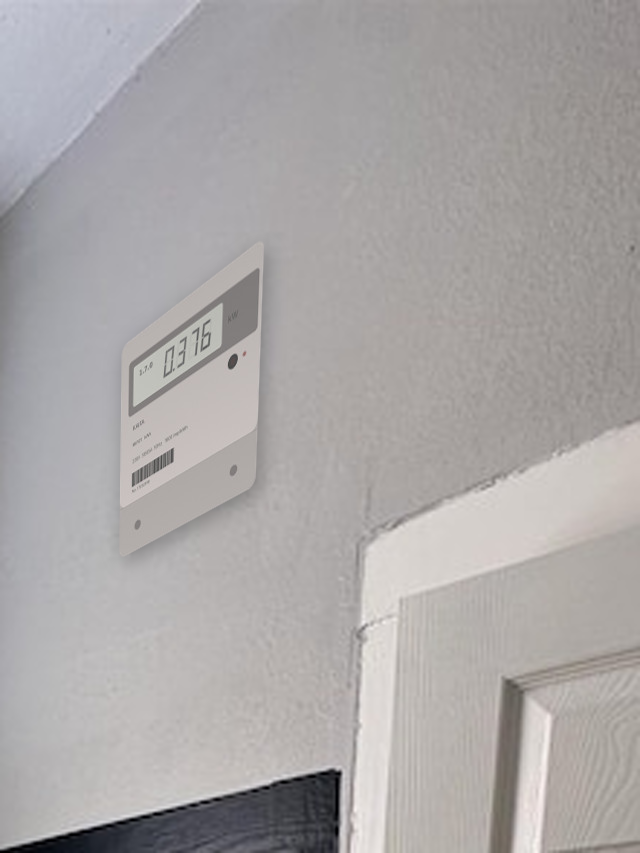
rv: 0.376; kW
